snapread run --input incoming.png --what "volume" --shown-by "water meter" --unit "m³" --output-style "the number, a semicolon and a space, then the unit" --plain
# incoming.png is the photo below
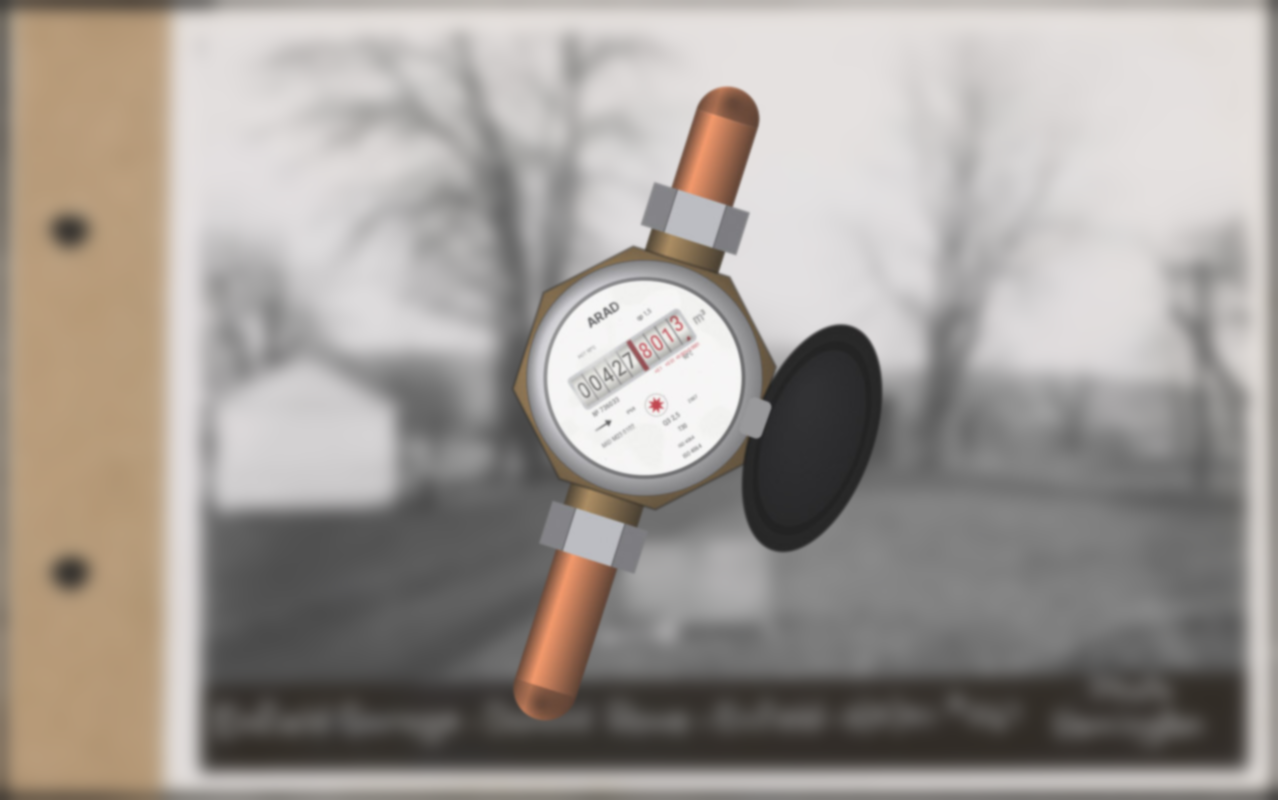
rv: 427.8013; m³
